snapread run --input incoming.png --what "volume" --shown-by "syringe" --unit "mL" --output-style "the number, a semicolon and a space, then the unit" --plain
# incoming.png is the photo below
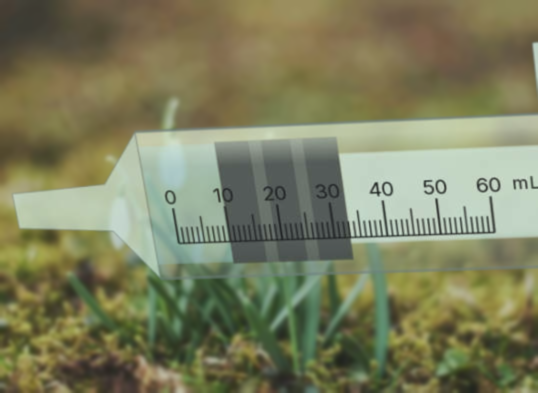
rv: 10; mL
